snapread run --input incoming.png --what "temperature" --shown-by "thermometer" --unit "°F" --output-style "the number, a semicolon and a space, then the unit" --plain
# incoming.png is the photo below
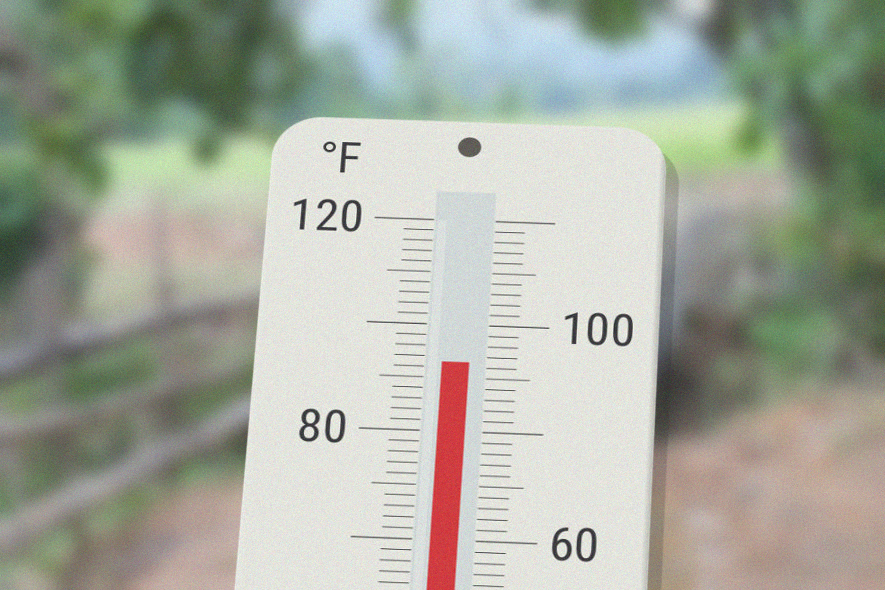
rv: 93; °F
